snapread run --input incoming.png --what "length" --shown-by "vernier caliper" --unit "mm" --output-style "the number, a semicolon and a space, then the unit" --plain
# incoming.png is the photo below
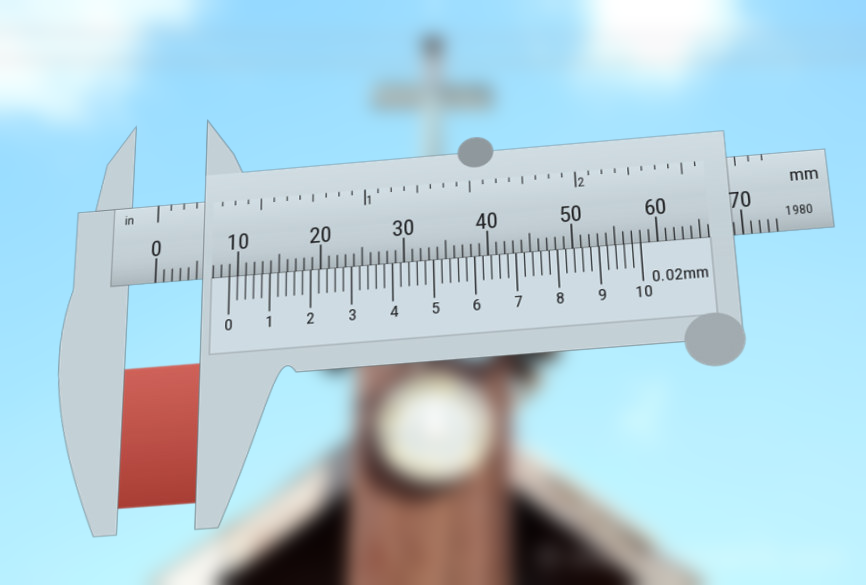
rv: 9.0; mm
